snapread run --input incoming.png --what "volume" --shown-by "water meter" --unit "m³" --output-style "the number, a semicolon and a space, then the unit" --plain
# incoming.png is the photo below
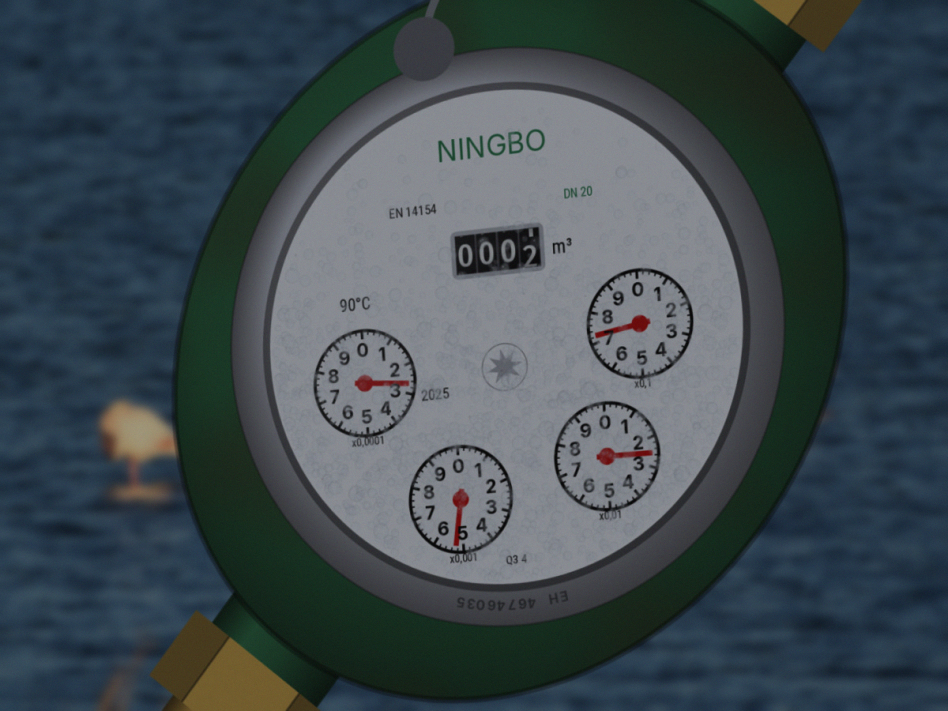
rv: 1.7252; m³
